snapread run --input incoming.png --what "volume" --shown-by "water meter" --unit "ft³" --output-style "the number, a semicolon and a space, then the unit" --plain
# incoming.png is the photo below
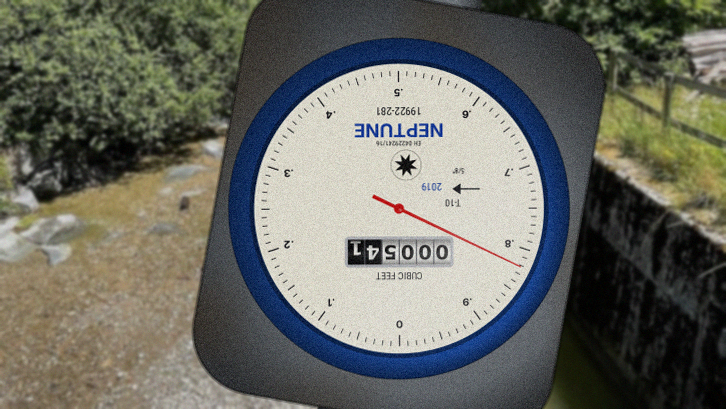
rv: 540.82; ft³
